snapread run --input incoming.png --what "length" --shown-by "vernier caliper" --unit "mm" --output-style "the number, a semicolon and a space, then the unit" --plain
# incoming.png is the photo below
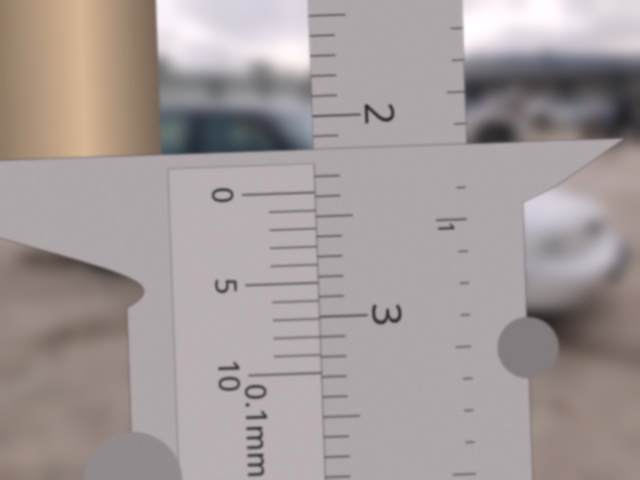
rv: 23.8; mm
